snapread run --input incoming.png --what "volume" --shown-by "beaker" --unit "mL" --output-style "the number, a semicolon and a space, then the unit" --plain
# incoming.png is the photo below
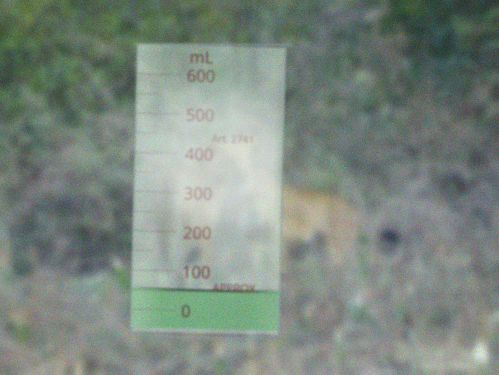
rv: 50; mL
